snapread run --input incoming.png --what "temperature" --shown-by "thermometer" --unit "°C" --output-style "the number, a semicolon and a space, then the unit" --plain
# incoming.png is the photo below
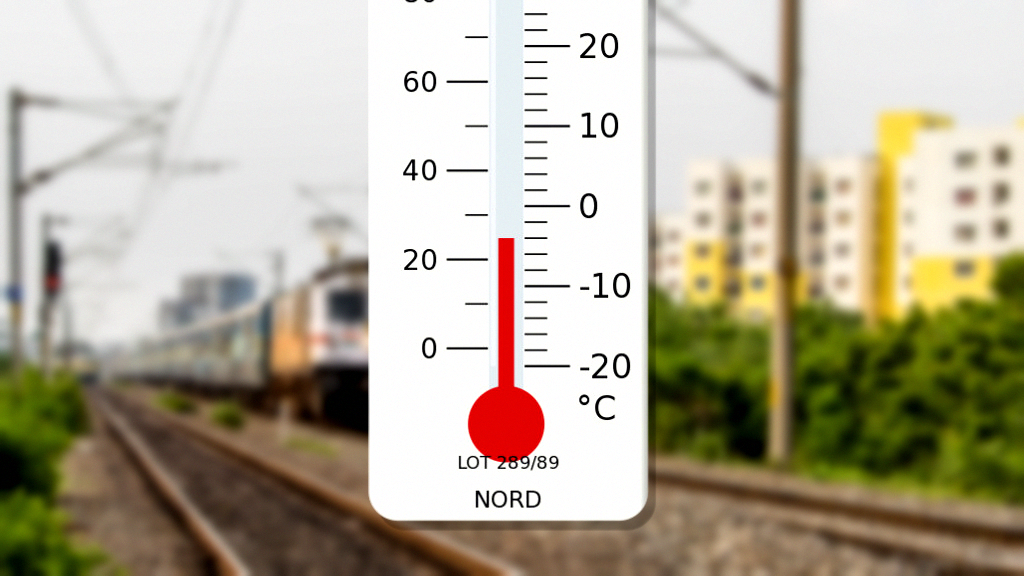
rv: -4; °C
